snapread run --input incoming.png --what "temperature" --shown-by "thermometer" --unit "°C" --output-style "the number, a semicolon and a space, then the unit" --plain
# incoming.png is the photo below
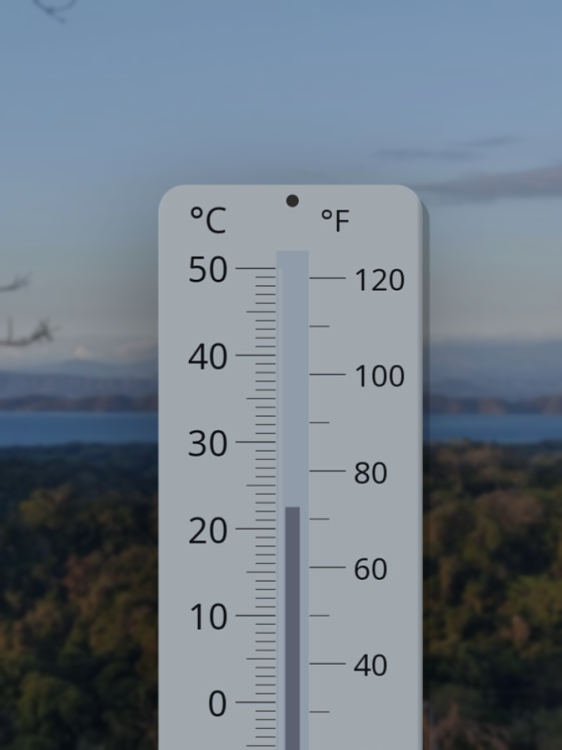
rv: 22.5; °C
